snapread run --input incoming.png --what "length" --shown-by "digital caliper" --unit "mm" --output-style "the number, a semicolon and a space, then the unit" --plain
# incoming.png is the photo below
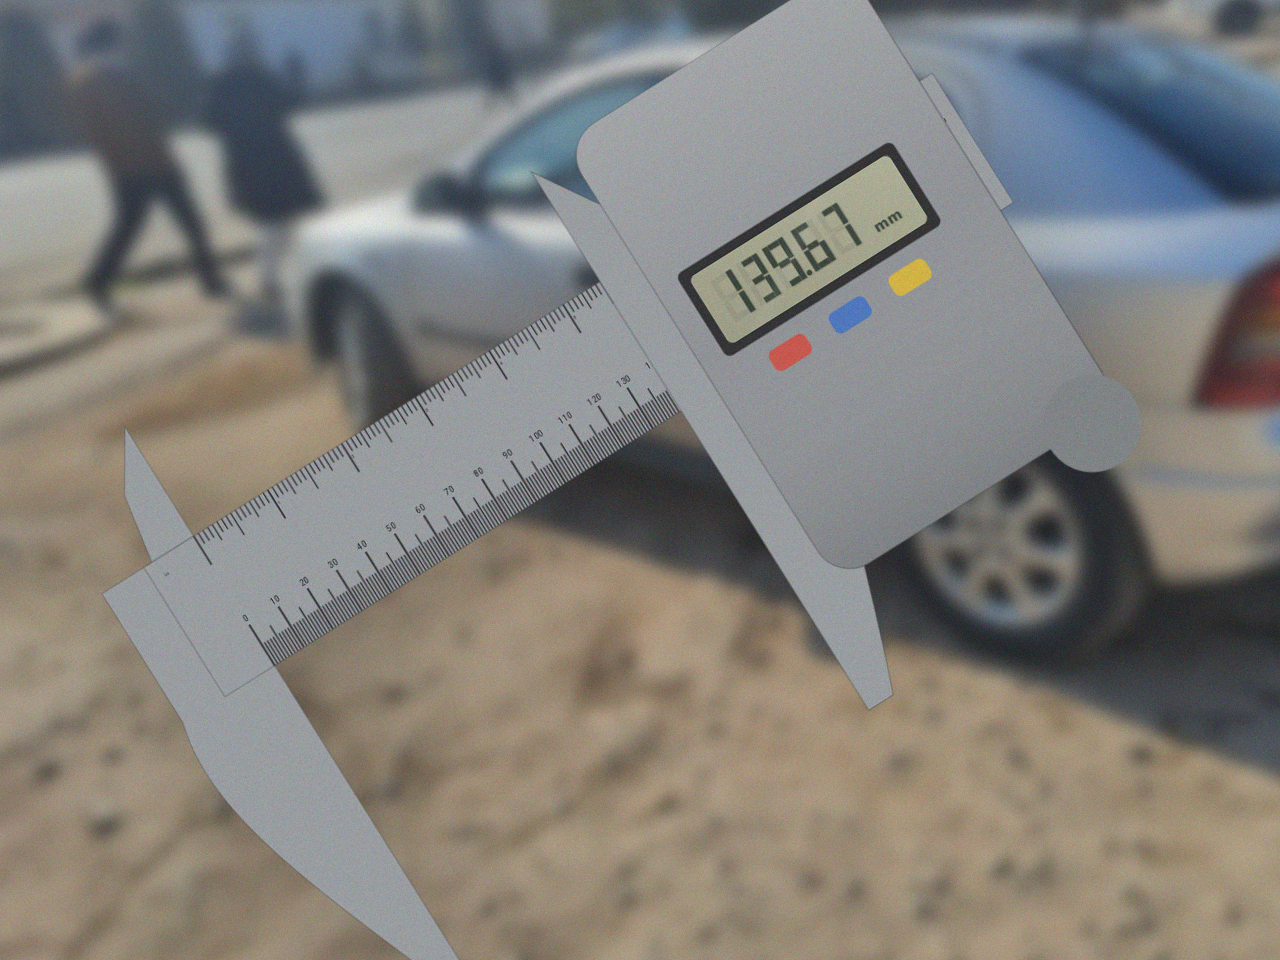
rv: 139.67; mm
